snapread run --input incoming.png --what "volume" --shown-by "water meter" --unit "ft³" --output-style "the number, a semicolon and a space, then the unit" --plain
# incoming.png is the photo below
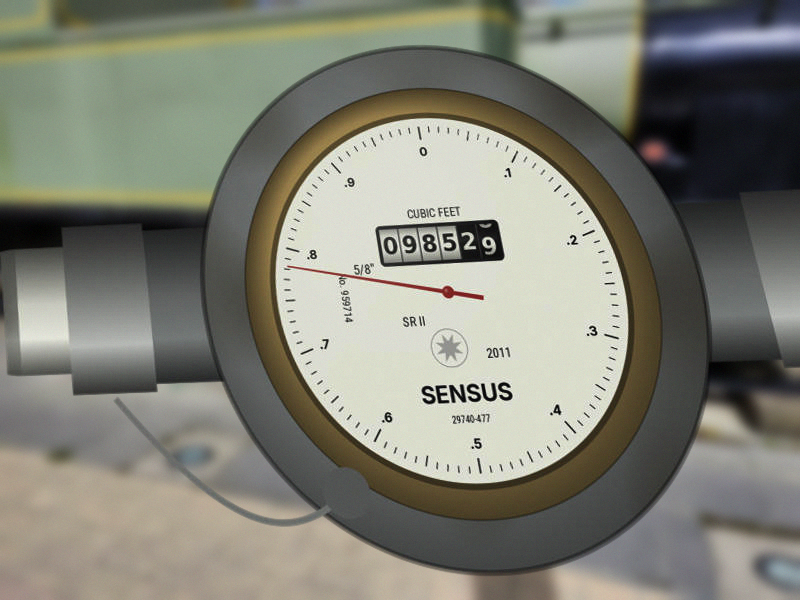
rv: 98528.78; ft³
